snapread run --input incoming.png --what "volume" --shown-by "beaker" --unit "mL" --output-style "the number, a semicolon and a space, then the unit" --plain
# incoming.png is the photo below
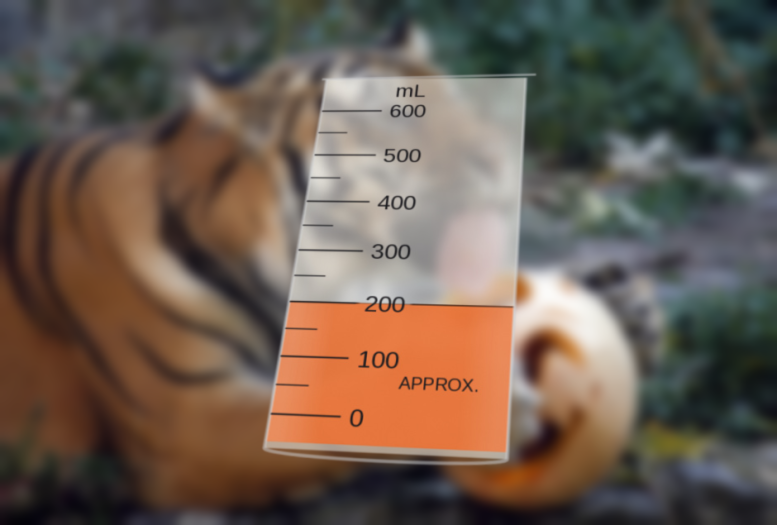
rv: 200; mL
